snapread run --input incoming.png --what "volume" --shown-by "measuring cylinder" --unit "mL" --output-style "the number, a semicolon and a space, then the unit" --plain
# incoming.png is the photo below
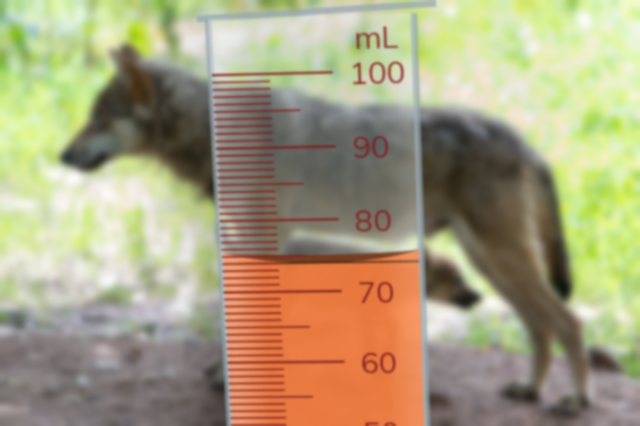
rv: 74; mL
